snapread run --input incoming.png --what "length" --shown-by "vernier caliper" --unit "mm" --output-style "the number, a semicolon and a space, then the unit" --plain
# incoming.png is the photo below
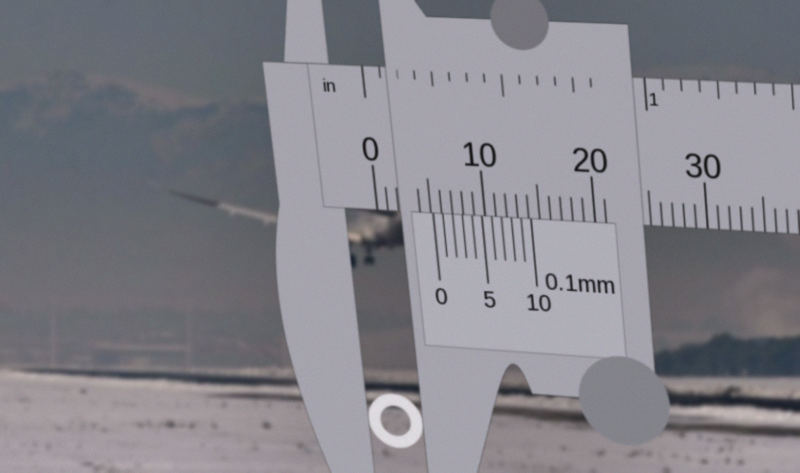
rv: 5.2; mm
